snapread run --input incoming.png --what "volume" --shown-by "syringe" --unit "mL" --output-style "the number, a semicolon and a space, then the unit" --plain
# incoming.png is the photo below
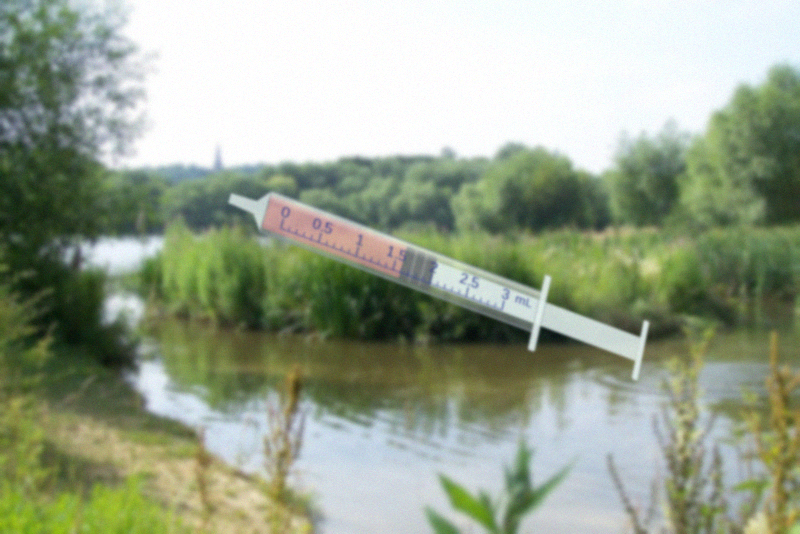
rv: 1.6; mL
